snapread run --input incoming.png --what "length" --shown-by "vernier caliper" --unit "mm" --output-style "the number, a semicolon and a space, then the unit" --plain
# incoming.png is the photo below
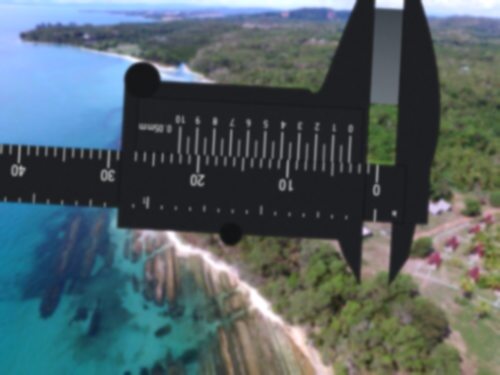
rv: 3.2; mm
